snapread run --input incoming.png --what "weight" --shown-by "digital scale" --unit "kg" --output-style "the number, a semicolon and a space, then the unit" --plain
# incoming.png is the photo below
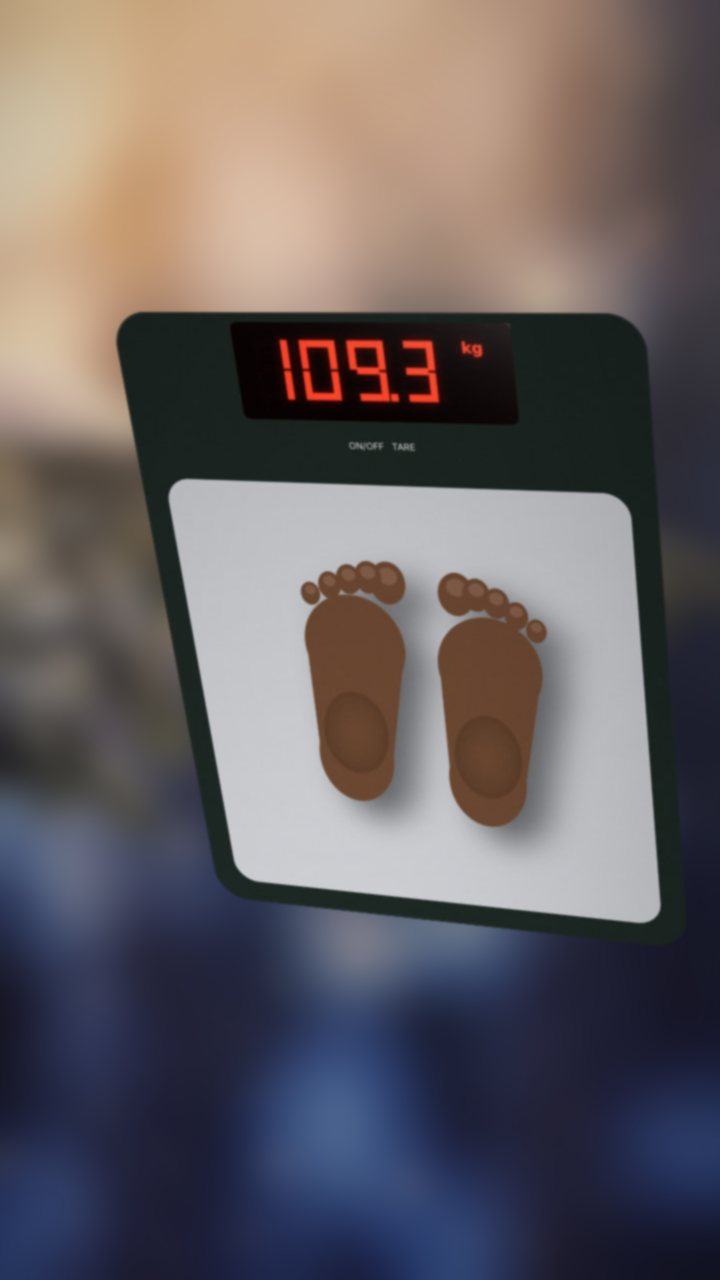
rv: 109.3; kg
